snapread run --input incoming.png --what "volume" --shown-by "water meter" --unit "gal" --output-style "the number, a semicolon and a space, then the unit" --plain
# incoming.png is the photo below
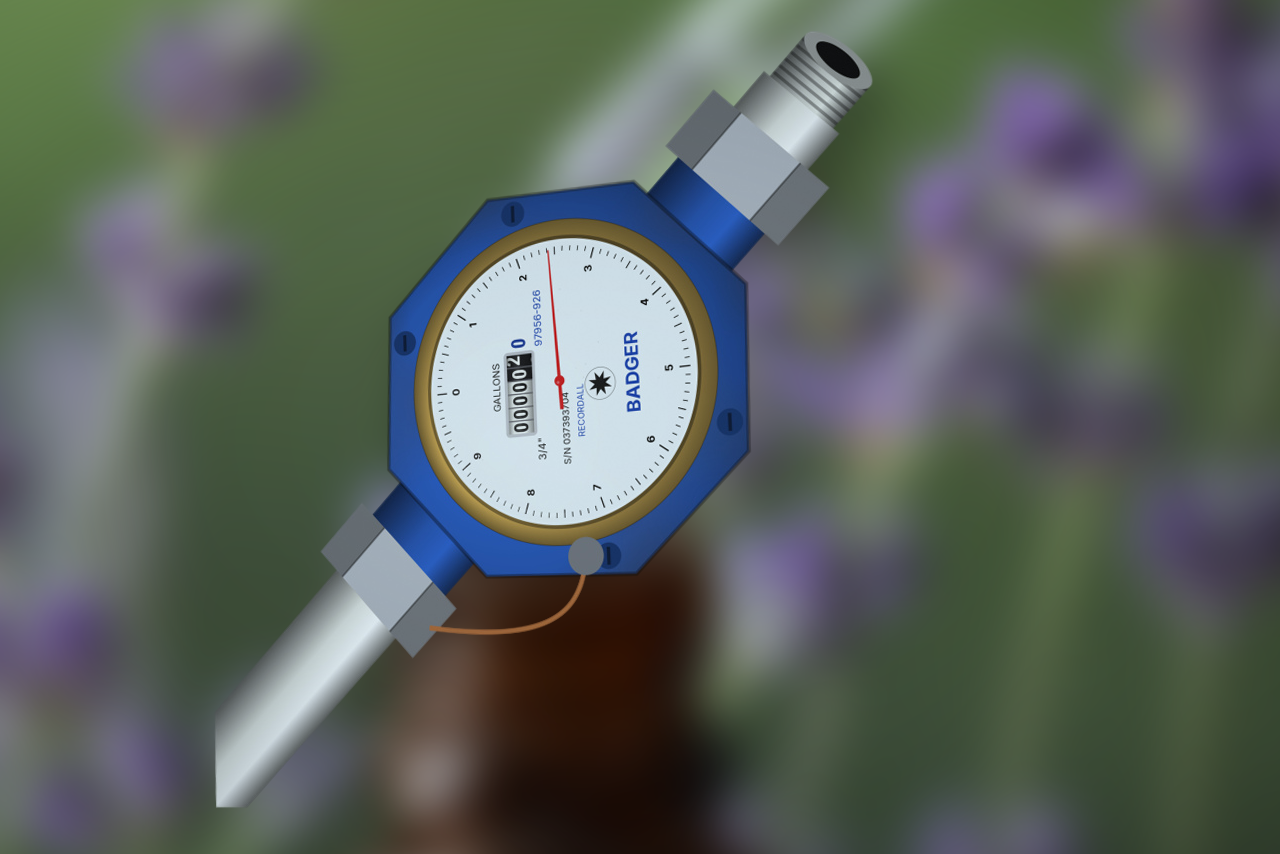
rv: 22.4; gal
